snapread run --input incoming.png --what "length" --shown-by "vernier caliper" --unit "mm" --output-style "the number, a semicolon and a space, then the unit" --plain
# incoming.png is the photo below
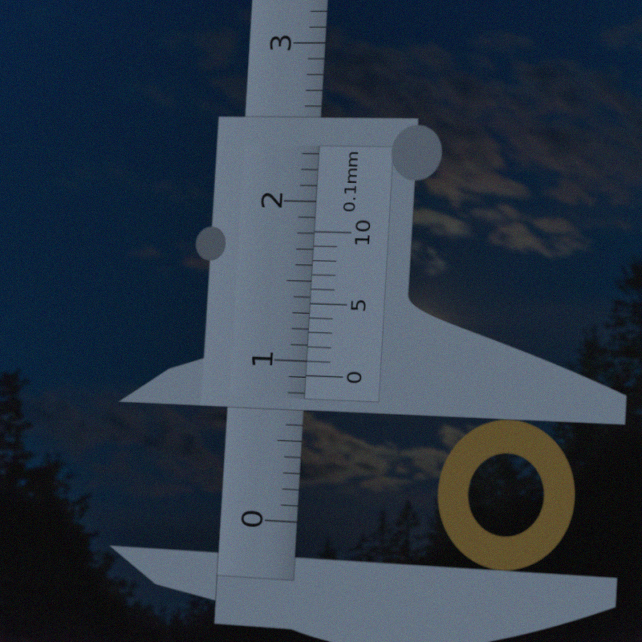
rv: 9.1; mm
